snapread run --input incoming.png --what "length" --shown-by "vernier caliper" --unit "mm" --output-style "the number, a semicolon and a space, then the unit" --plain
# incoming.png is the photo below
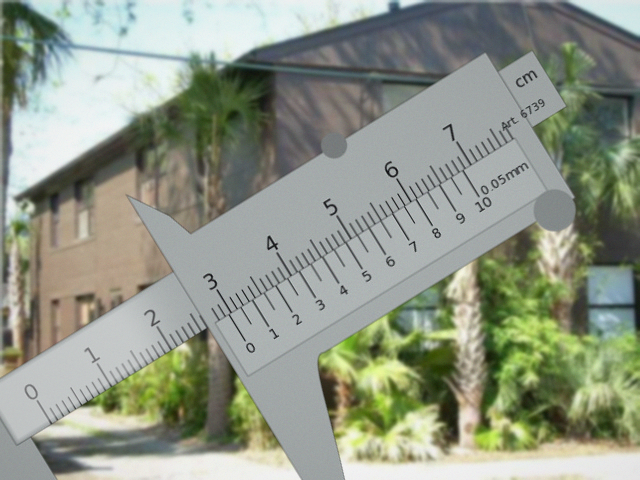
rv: 29.6; mm
